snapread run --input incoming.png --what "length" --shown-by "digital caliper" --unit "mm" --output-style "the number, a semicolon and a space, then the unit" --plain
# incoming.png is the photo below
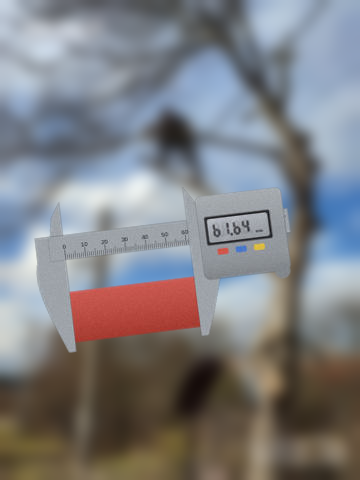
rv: 61.64; mm
